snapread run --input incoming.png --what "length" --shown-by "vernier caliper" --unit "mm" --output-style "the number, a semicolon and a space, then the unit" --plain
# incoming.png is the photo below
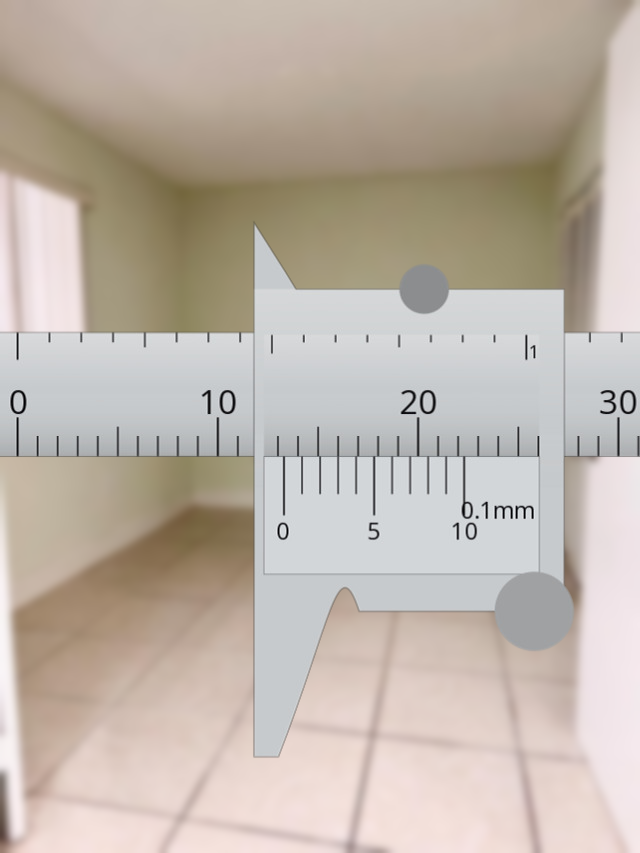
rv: 13.3; mm
